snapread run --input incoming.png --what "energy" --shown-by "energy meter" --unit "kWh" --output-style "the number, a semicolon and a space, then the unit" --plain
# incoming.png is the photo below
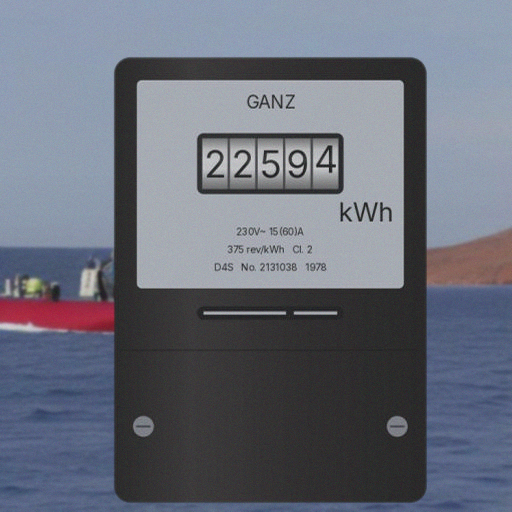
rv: 22594; kWh
